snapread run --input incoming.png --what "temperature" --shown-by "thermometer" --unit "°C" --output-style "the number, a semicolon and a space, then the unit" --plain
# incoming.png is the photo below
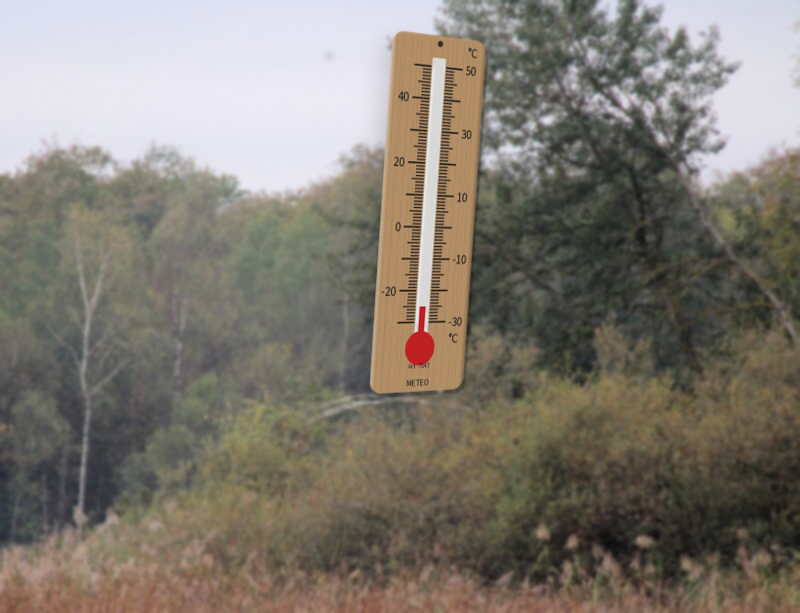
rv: -25; °C
